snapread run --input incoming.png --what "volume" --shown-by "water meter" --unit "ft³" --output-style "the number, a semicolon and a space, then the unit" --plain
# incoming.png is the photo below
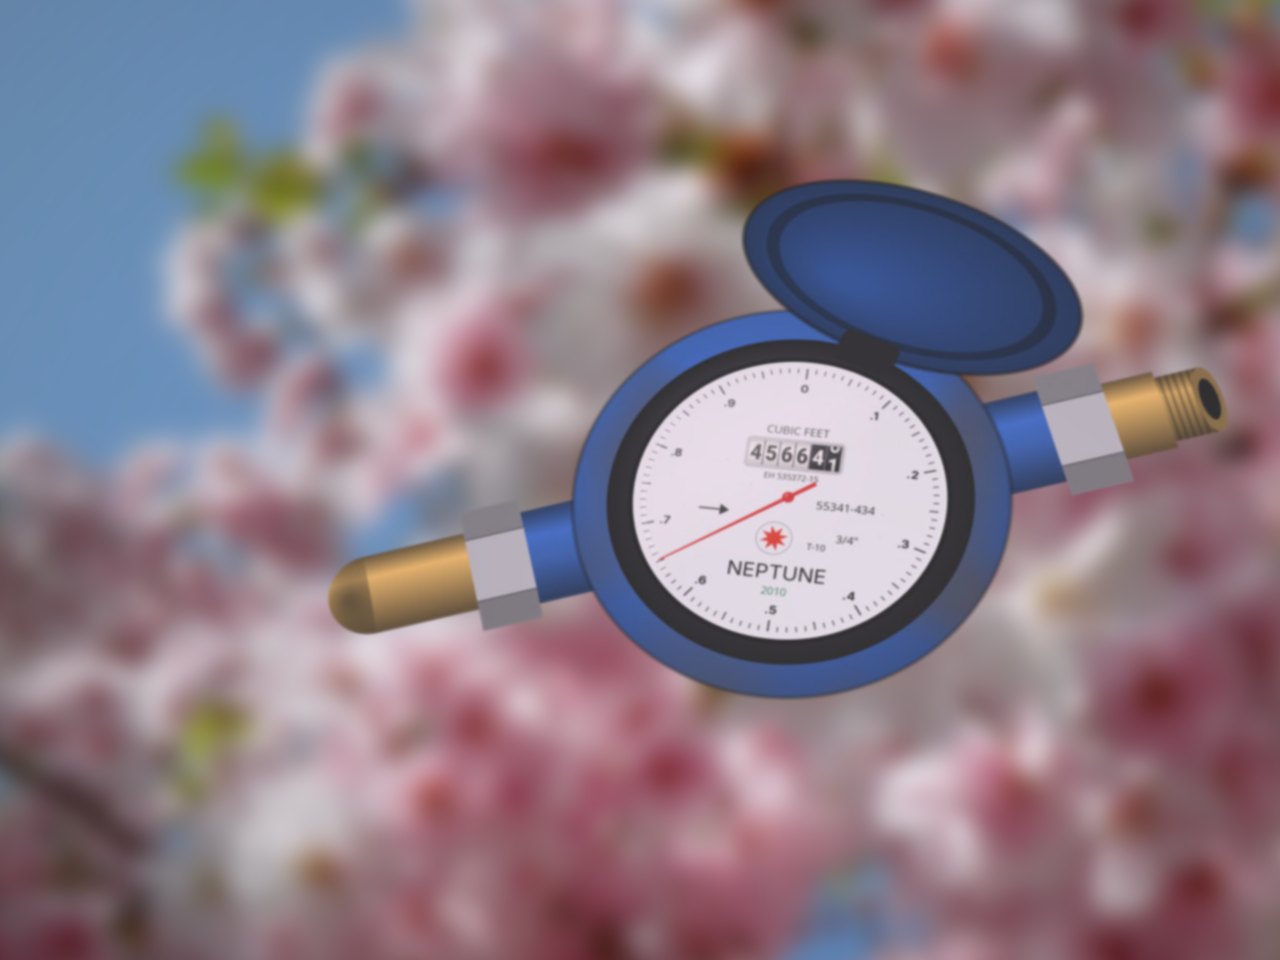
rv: 456640.65; ft³
